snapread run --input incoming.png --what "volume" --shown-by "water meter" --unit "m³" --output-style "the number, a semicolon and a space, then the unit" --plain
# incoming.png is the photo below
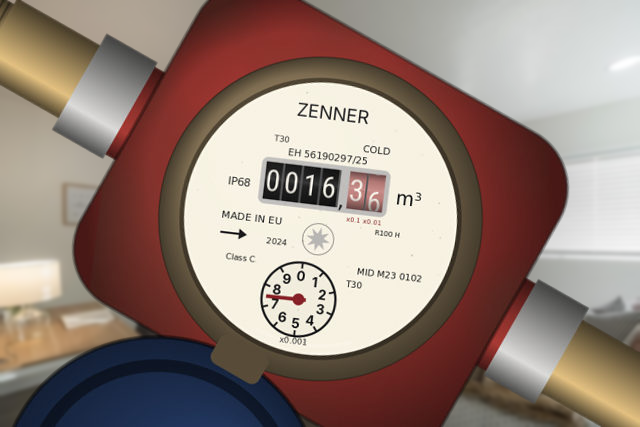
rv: 16.357; m³
